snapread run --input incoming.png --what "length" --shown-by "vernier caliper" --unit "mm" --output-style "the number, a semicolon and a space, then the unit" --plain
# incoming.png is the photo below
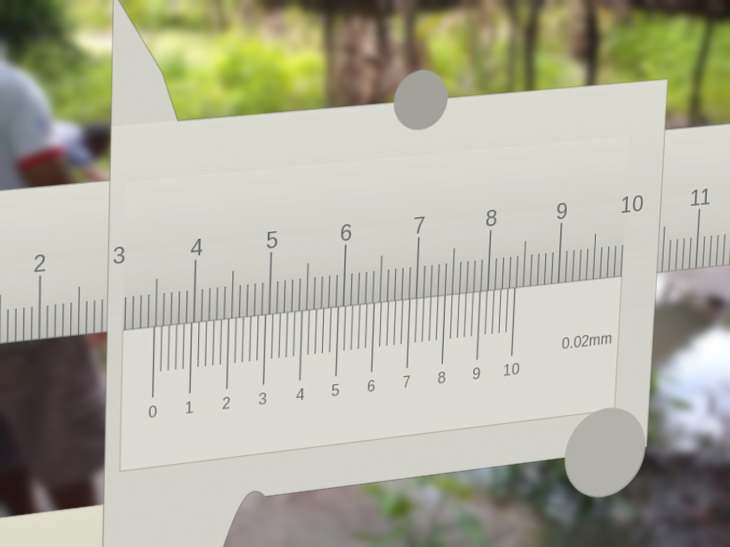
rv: 34.8; mm
